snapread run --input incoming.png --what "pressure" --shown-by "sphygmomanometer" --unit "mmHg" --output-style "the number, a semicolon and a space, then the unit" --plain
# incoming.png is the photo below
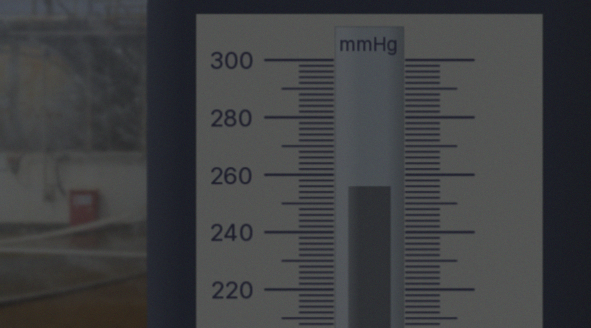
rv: 256; mmHg
